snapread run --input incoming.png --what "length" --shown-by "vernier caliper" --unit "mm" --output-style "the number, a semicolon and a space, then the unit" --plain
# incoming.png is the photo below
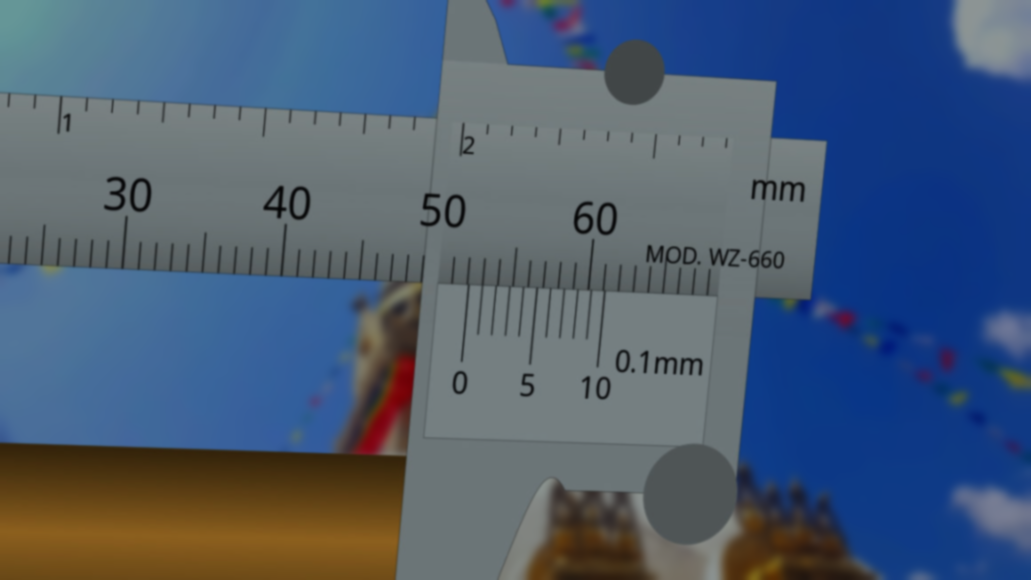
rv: 52.1; mm
